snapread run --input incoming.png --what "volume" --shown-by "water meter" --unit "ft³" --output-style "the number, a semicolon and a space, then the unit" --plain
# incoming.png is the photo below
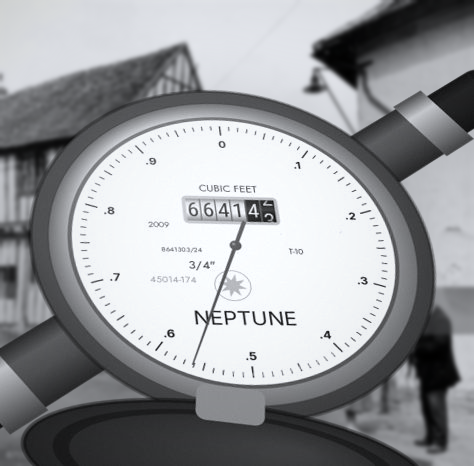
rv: 664142.56; ft³
